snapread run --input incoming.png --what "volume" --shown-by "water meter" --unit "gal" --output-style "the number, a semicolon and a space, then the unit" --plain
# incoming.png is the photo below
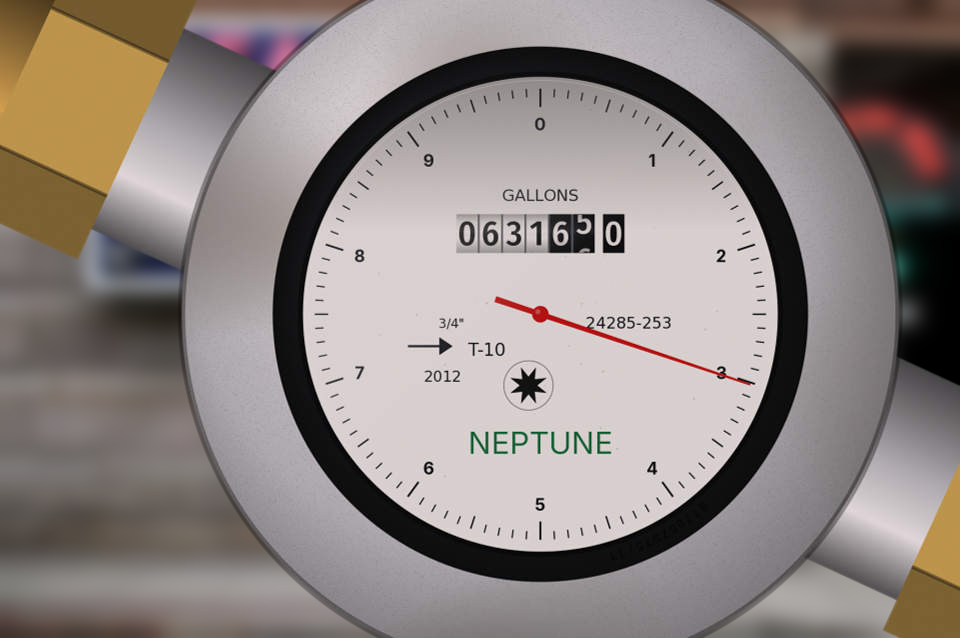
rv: 631653.0; gal
